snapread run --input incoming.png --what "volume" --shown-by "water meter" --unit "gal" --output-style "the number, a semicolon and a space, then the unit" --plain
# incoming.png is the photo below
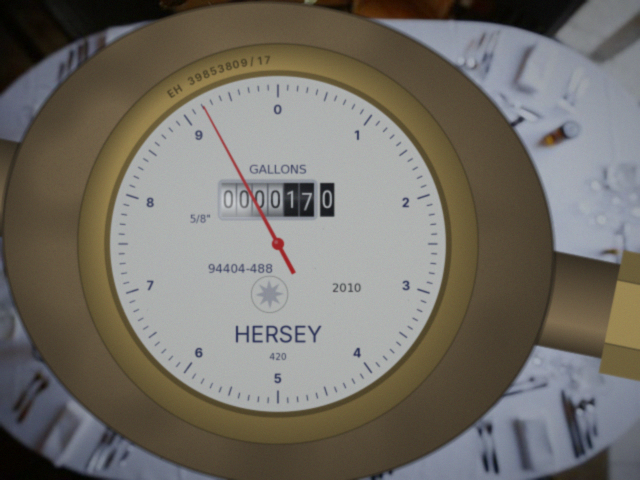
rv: 169.2; gal
